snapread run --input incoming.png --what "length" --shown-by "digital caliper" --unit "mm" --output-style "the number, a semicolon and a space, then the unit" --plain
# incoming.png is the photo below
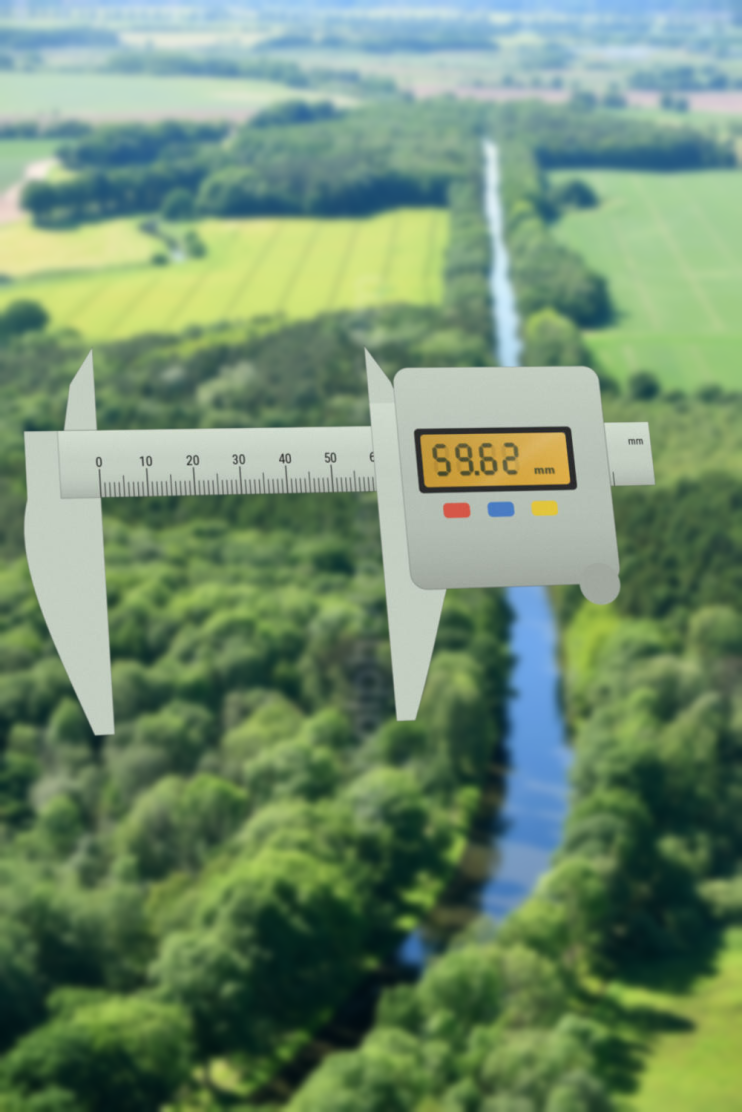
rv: 59.62; mm
